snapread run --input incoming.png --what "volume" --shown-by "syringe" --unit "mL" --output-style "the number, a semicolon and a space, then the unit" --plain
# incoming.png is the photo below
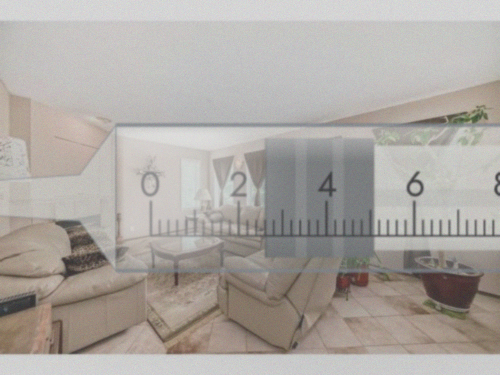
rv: 2.6; mL
